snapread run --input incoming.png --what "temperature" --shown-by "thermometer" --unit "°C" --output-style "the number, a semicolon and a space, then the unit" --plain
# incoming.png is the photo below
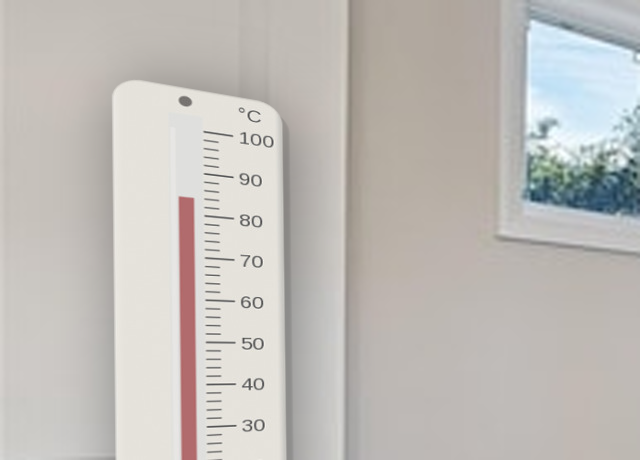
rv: 84; °C
